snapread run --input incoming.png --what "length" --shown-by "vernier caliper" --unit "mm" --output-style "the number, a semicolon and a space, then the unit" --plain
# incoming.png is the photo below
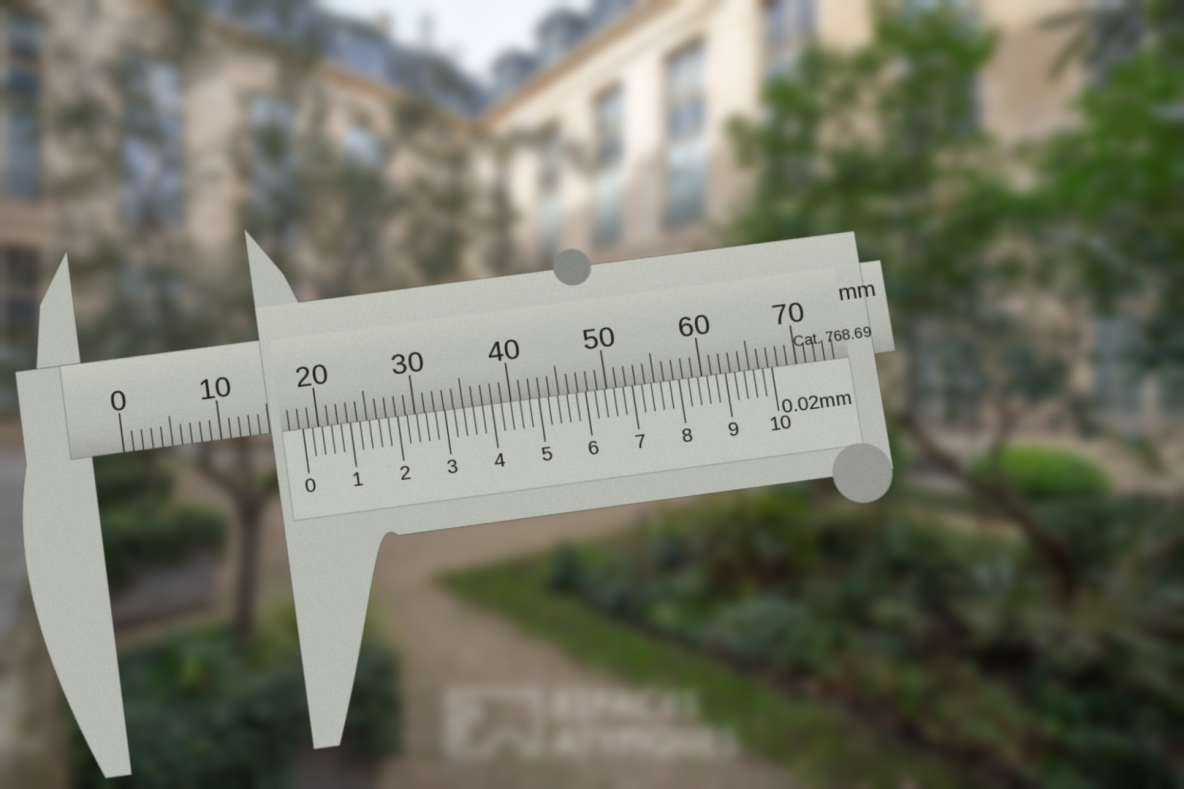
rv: 18.4; mm
